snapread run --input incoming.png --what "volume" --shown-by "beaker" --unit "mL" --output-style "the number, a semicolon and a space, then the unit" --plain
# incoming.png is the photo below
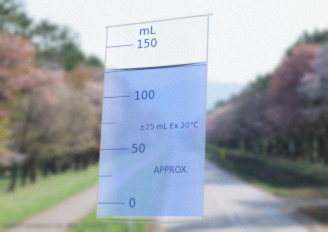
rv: 125; mL
